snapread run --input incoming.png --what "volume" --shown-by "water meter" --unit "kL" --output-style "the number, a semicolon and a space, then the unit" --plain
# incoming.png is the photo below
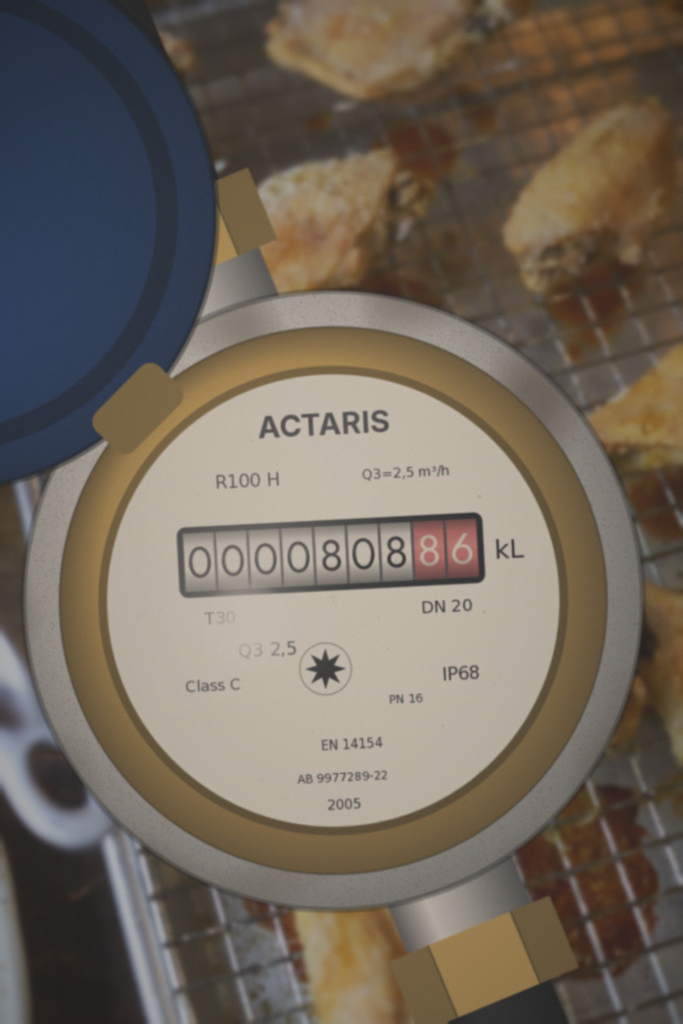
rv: 808.86; kL
